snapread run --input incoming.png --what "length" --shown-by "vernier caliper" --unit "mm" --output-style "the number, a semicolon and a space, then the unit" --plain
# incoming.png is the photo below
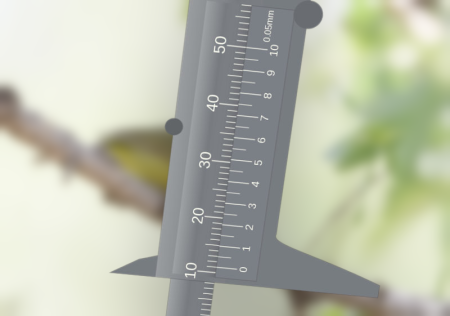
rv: 11.0; mm
